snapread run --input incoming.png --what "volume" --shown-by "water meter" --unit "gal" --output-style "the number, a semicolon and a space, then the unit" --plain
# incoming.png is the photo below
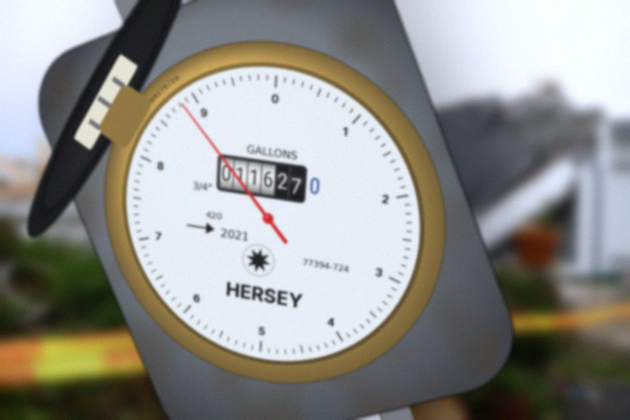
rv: 116268.8; gal
